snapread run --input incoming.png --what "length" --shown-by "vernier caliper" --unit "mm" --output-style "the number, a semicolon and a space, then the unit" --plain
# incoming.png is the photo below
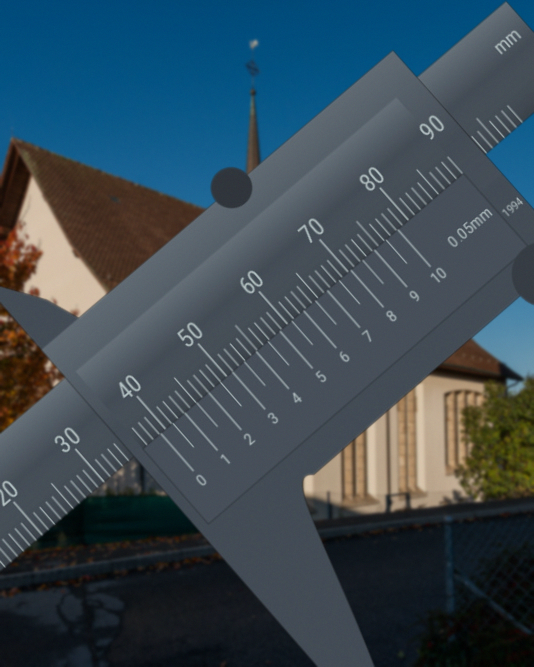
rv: 39.2; mm
